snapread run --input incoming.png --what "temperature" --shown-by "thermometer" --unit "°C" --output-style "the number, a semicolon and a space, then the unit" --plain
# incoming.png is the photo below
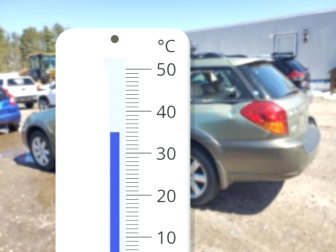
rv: 35; °C
